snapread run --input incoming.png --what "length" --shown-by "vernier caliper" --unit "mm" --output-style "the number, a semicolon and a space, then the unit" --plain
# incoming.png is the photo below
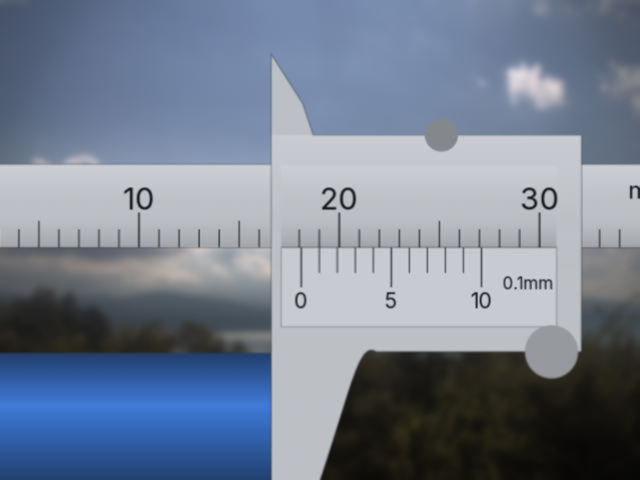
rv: 18.1; mm
